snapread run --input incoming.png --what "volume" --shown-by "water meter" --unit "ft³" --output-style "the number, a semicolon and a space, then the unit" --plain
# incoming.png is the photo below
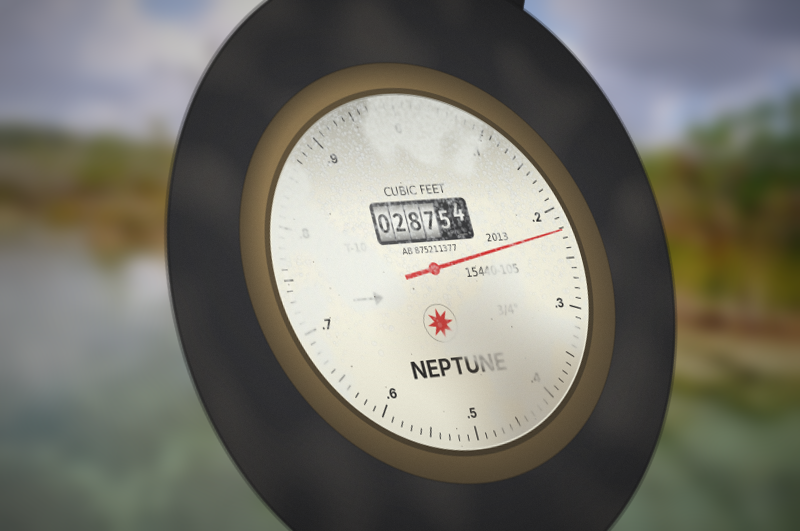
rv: 28754.22; ft³
